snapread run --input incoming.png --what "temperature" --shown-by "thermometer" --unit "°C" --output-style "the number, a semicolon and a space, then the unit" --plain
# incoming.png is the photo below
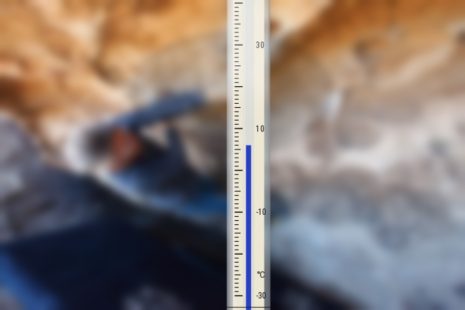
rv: 6; °C
